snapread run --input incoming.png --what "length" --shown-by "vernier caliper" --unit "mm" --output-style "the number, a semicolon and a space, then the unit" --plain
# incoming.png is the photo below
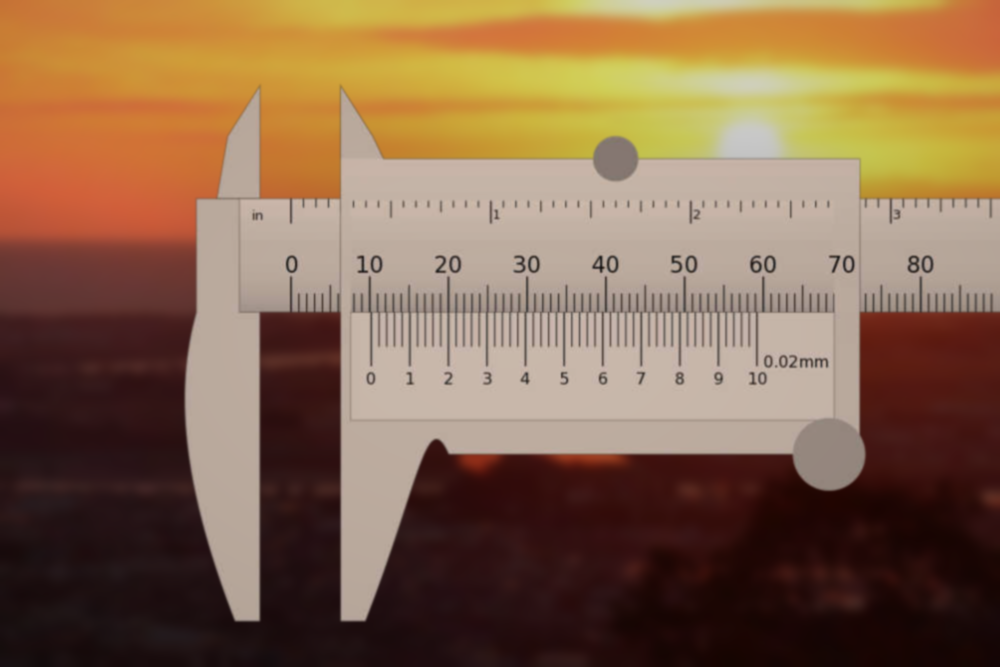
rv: 10.2; mm
